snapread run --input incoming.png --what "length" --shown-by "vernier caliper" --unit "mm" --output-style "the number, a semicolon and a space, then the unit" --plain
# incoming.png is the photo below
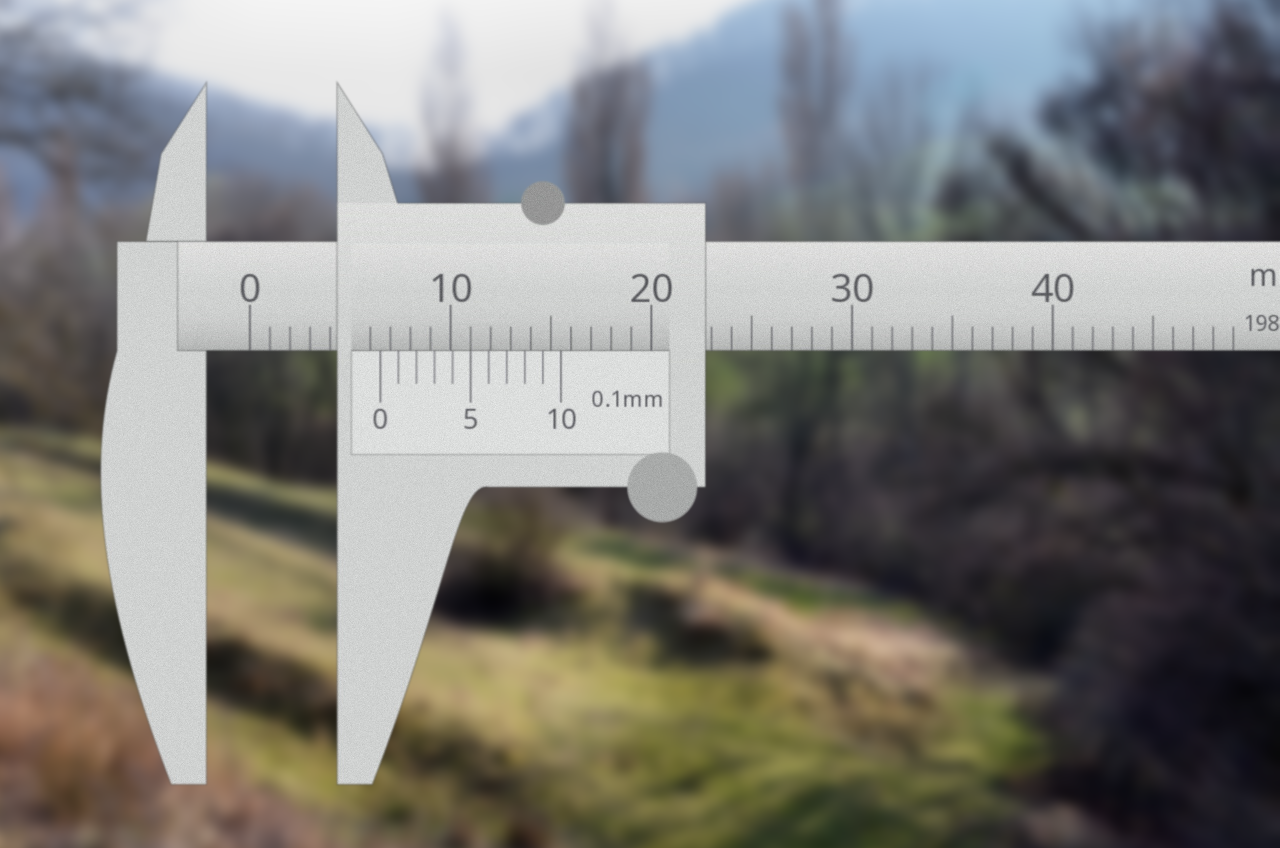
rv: 6.5; mm
